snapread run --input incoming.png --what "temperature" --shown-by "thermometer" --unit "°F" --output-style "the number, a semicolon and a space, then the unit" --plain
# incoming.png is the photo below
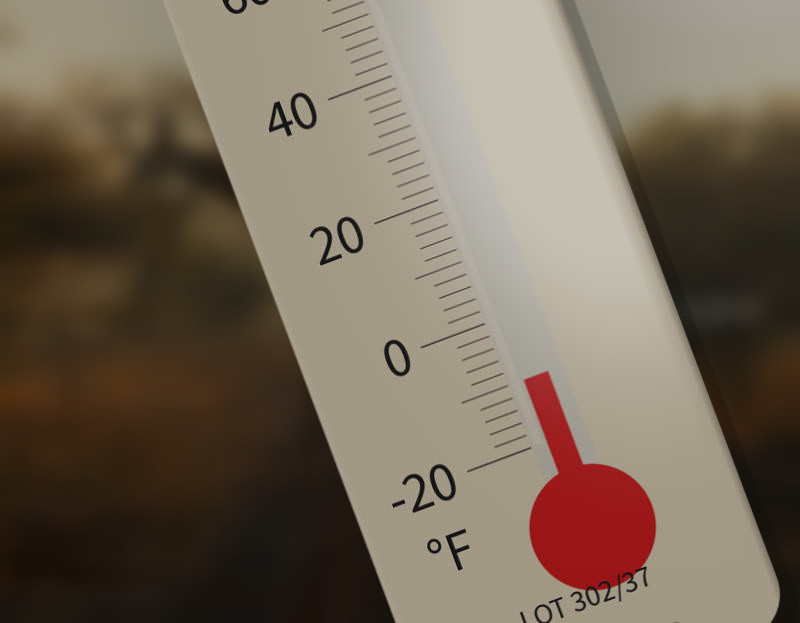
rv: -10; °F
